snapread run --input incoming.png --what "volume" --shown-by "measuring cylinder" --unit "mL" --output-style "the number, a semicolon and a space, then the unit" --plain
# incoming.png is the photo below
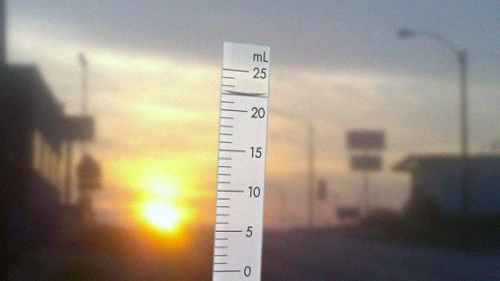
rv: 22; mL
